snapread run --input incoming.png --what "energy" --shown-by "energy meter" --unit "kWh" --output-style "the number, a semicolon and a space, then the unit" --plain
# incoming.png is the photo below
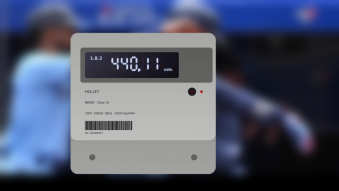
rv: 440.11; kWh
